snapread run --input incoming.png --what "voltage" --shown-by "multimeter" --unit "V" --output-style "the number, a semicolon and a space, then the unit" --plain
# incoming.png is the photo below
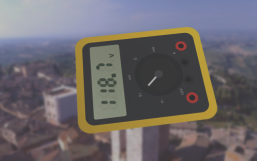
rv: 118.7; V
